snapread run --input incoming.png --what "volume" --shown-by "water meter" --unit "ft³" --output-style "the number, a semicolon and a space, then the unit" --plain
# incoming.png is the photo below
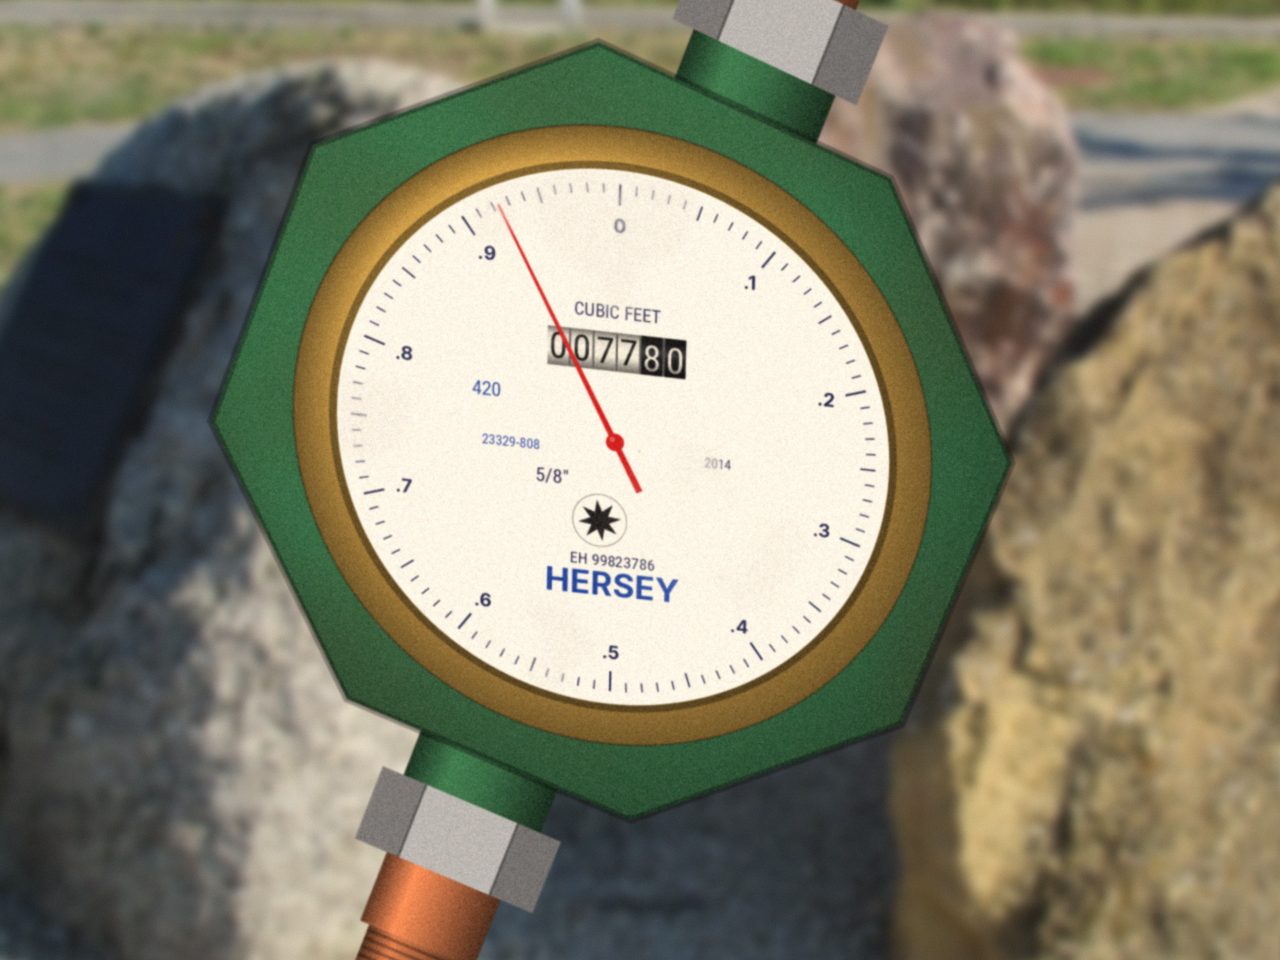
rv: 7779.92; ft³
